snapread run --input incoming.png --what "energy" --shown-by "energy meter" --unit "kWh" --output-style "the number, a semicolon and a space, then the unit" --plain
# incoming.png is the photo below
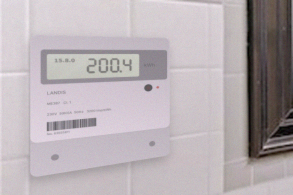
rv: 200.4; kWh
